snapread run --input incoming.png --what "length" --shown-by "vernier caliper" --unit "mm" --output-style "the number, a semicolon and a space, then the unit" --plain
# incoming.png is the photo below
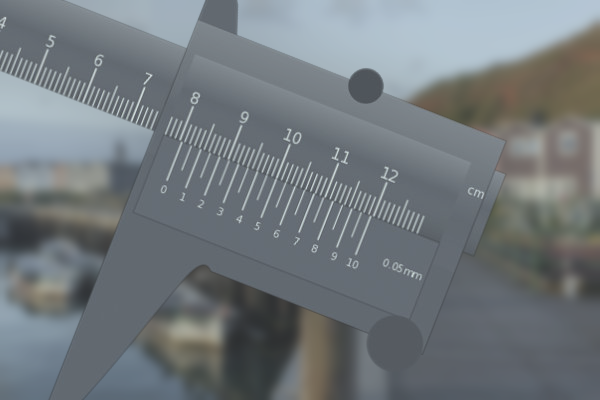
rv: 80.5; mm
